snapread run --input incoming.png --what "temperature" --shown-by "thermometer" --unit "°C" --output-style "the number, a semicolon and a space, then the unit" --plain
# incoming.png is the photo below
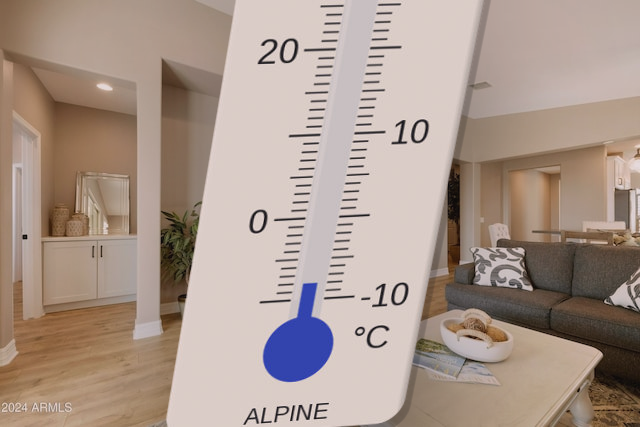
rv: -8; °C
